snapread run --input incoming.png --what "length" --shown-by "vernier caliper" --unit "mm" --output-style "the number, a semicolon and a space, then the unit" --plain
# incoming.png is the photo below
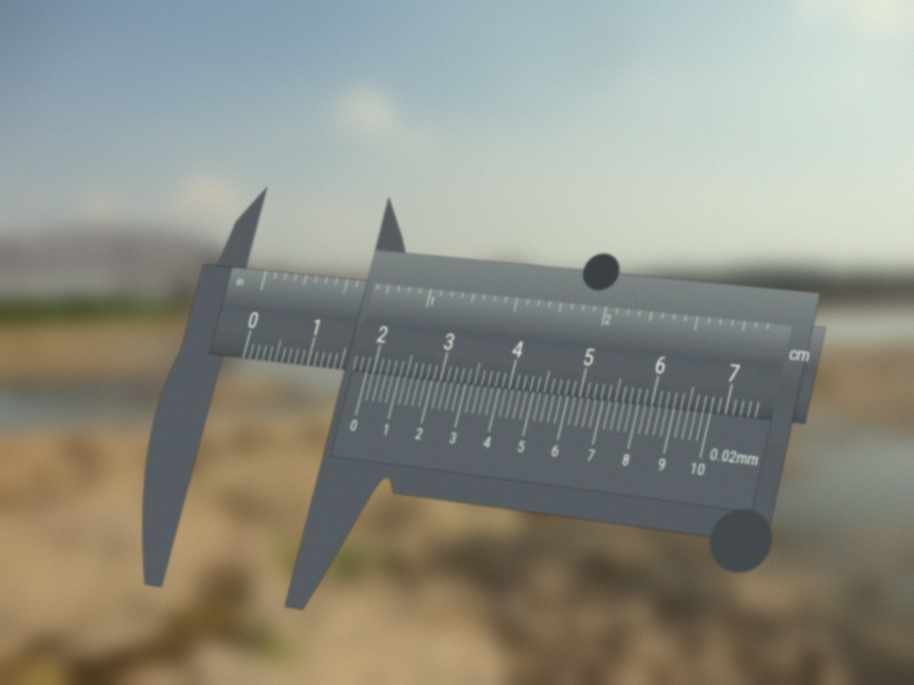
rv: 19.0; mm
